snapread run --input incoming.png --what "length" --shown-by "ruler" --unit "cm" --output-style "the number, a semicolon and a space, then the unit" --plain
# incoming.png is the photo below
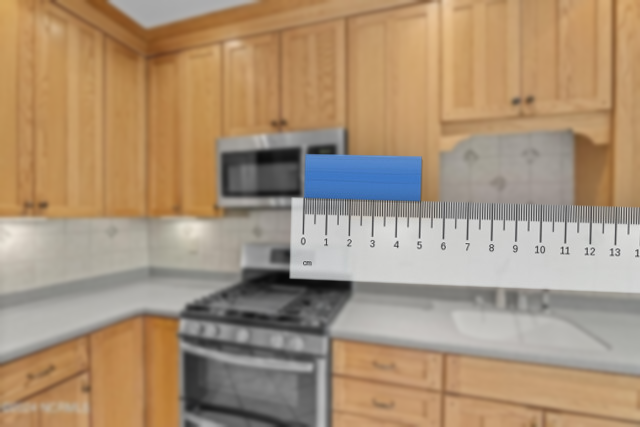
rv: 5; cm
